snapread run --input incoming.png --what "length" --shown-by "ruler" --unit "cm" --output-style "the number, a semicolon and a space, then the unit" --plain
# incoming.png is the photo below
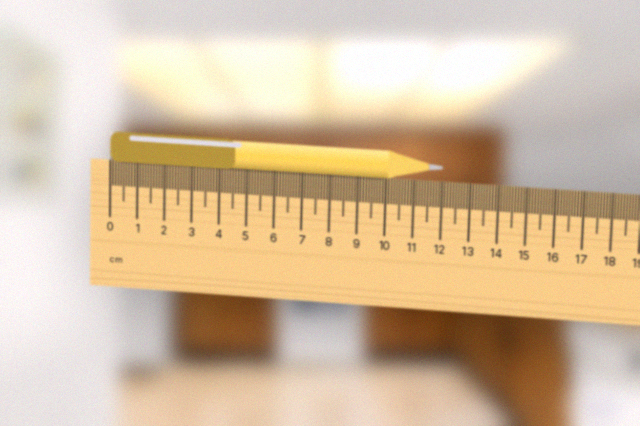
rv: 12; cm
